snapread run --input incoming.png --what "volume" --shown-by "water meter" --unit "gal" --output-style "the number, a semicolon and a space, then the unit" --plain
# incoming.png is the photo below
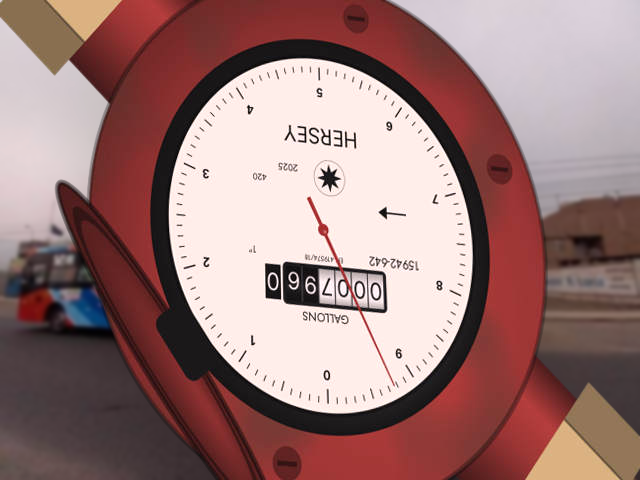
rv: 7959.2; gal
